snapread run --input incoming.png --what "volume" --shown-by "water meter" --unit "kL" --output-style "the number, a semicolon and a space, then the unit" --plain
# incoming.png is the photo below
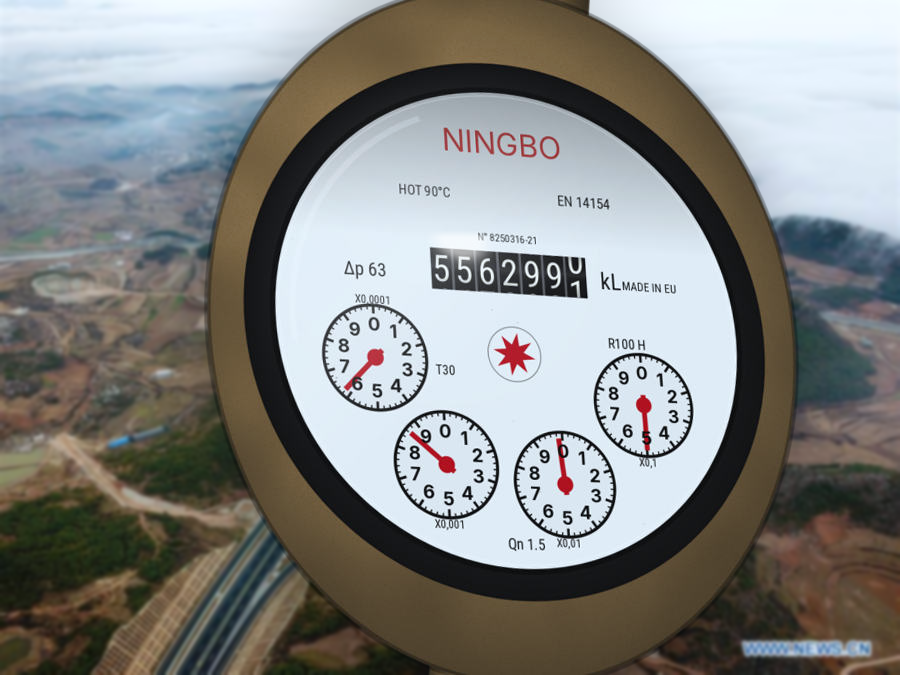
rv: 5562990.4986; kL
